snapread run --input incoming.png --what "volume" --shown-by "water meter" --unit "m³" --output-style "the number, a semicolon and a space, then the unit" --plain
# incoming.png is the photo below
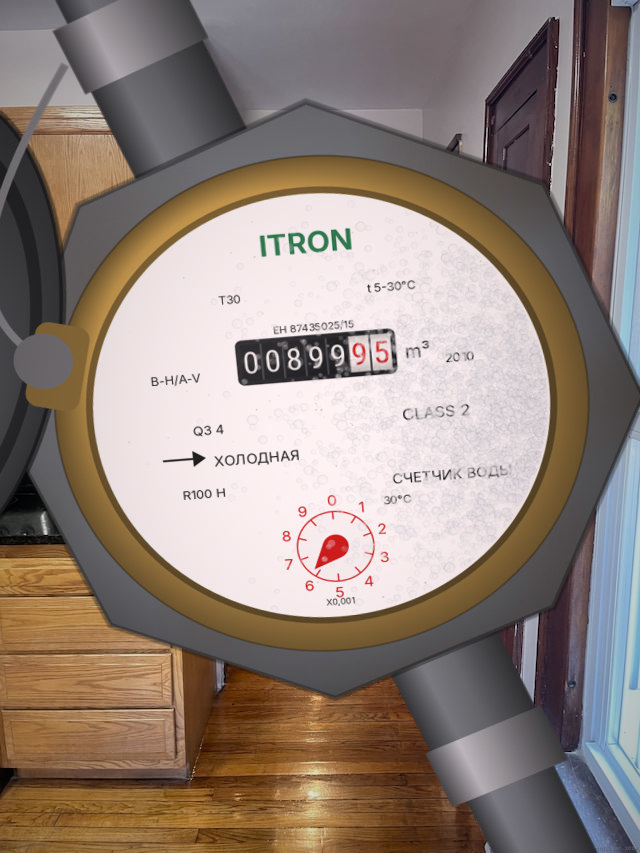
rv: 899.956; m³
